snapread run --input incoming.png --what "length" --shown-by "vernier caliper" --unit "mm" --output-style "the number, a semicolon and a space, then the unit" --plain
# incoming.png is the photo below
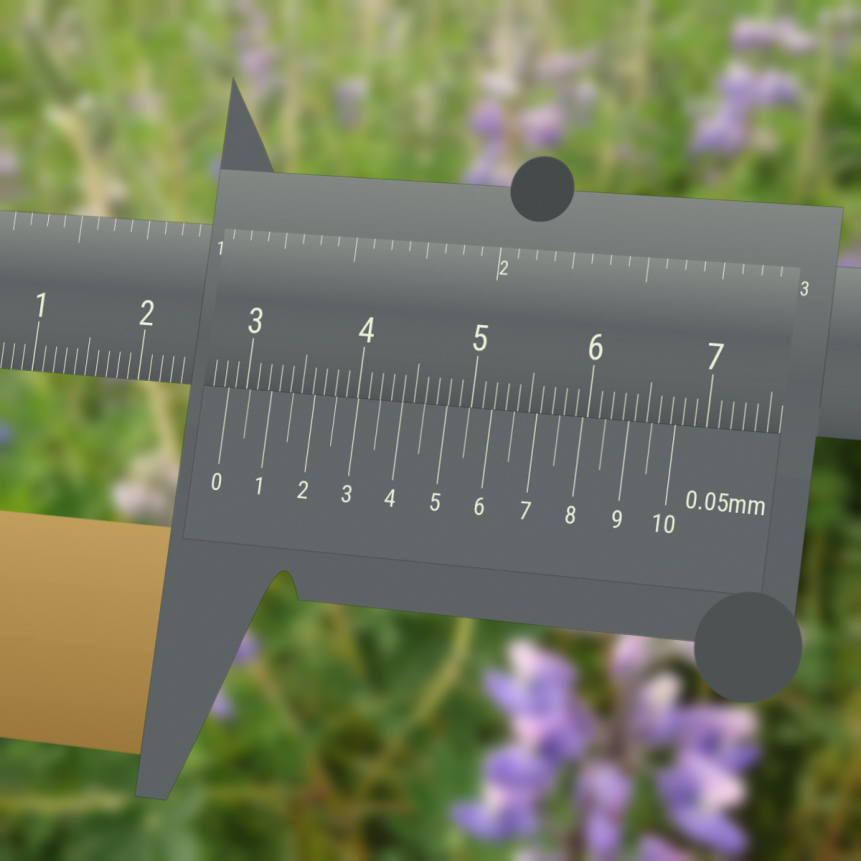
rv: 28.4; mm
